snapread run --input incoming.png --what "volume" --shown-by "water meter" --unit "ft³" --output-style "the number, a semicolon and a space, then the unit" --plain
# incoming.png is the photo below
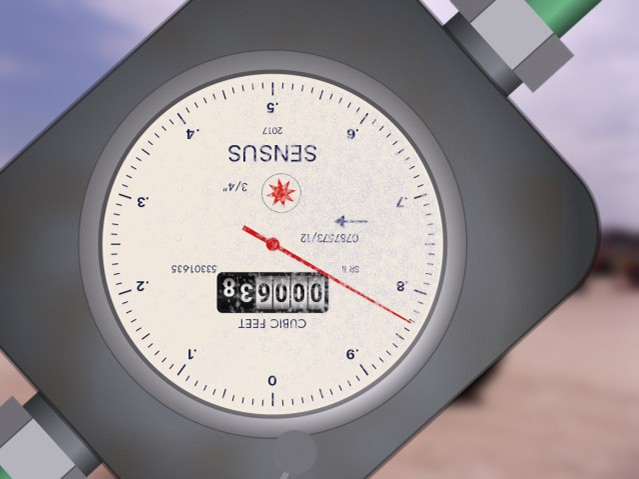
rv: 637.83; ft³
